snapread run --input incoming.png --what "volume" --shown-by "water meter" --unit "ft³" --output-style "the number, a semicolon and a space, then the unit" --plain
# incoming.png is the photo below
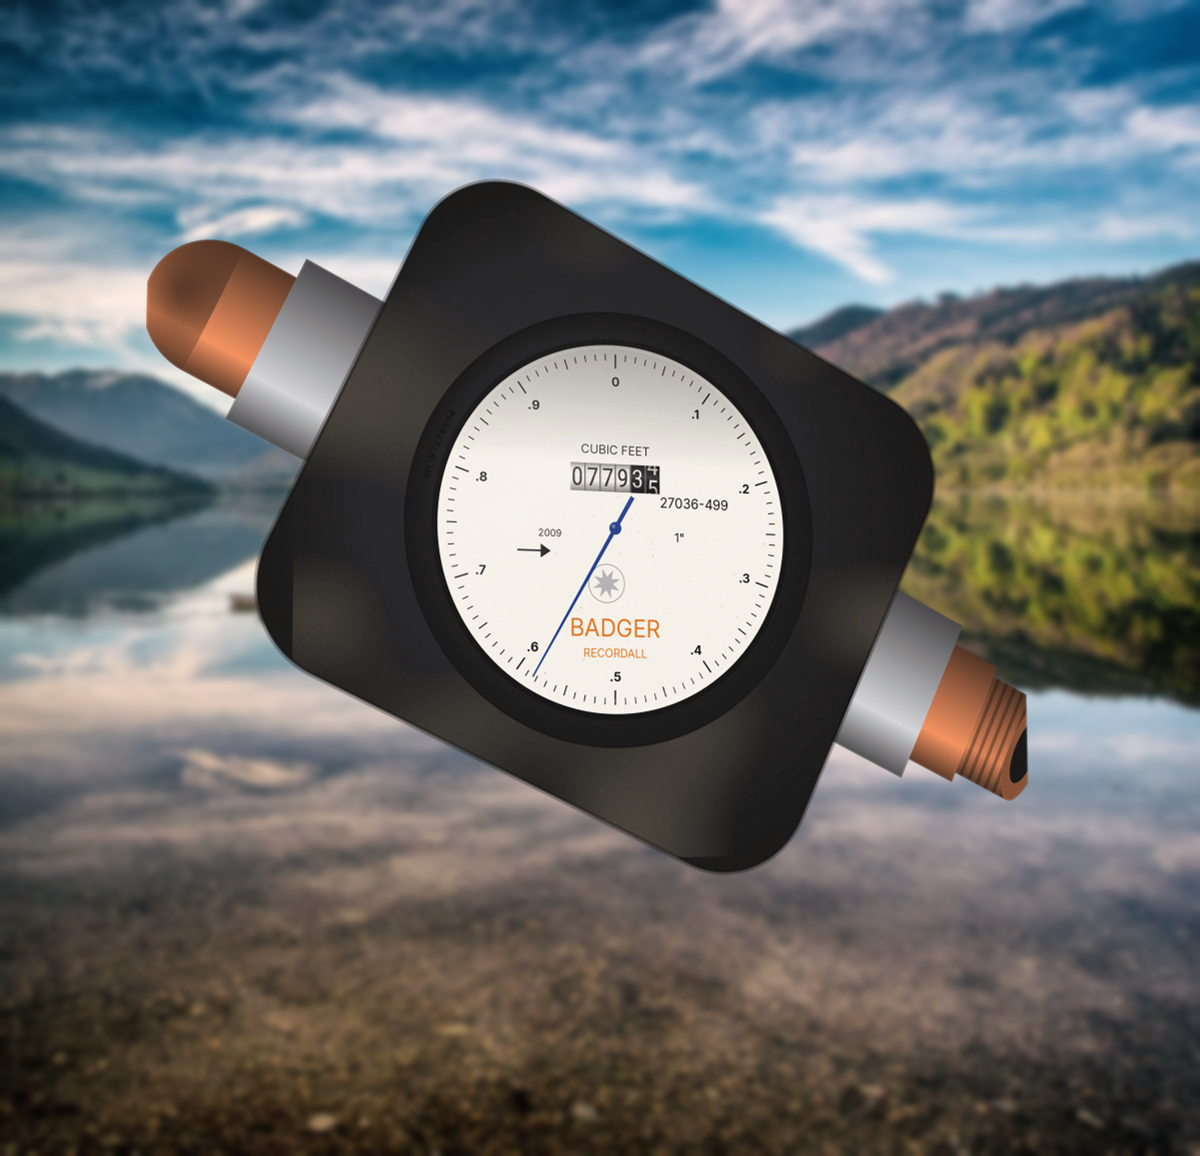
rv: 77934.58; ft³
